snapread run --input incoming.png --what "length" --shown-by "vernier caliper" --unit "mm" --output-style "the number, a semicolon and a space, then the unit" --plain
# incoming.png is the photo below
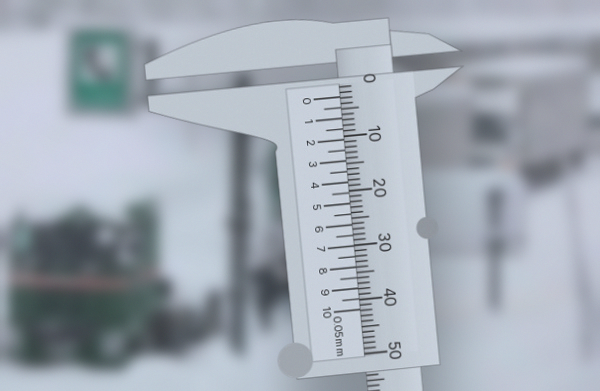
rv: 2.8; mm
